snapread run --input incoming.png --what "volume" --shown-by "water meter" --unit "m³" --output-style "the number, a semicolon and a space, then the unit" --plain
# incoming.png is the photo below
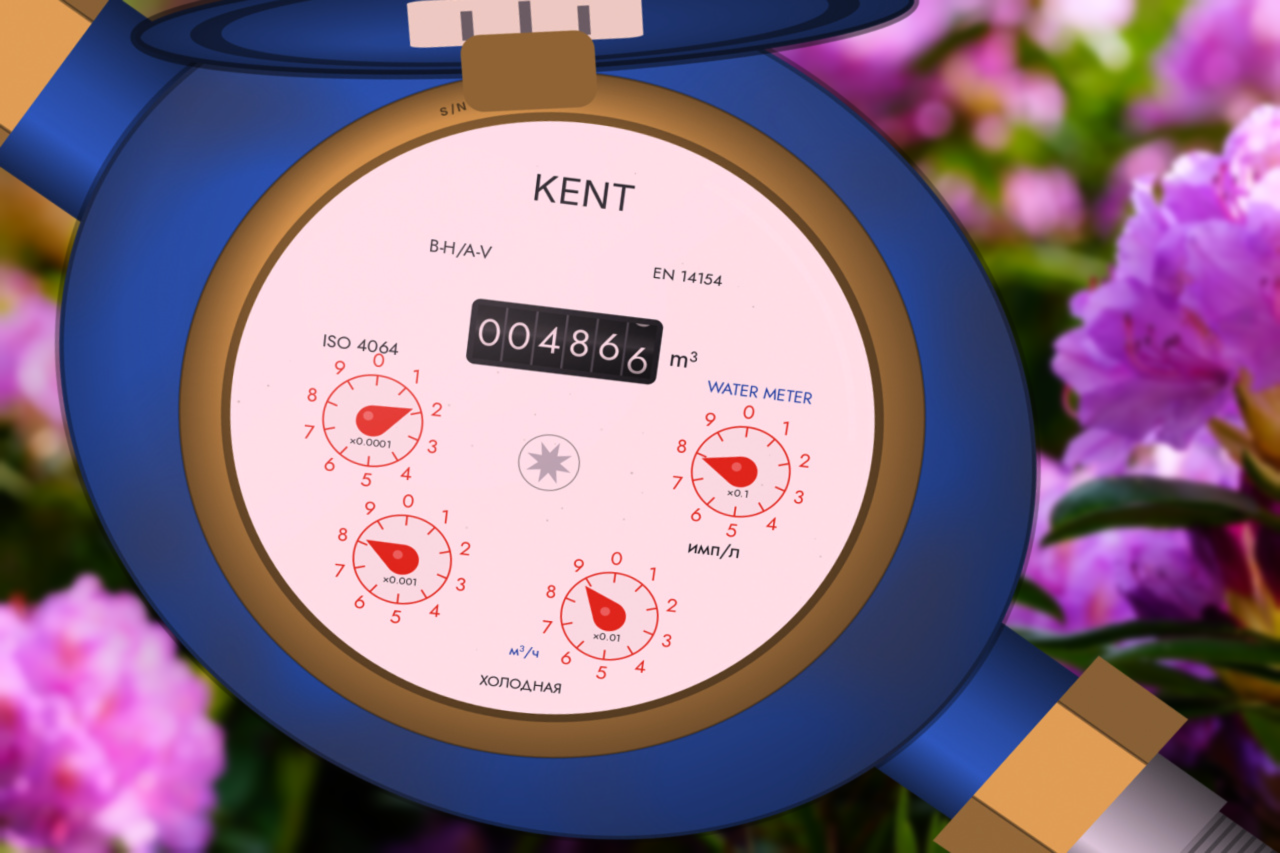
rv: 4865.7881; m³
